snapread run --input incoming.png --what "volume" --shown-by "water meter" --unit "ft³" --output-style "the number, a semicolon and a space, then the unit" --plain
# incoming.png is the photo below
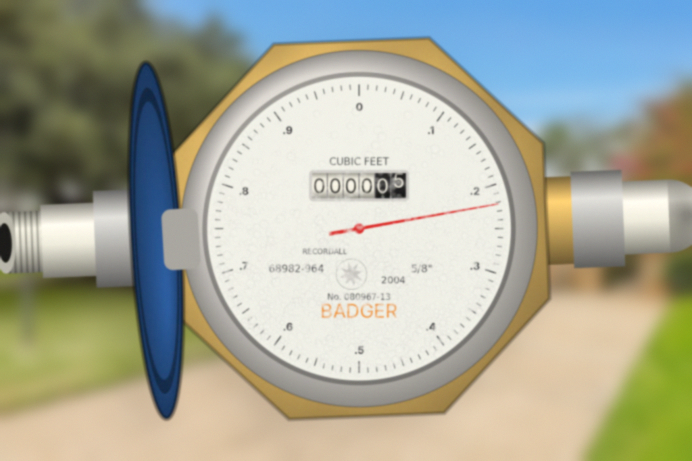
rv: 5.22; ft³
